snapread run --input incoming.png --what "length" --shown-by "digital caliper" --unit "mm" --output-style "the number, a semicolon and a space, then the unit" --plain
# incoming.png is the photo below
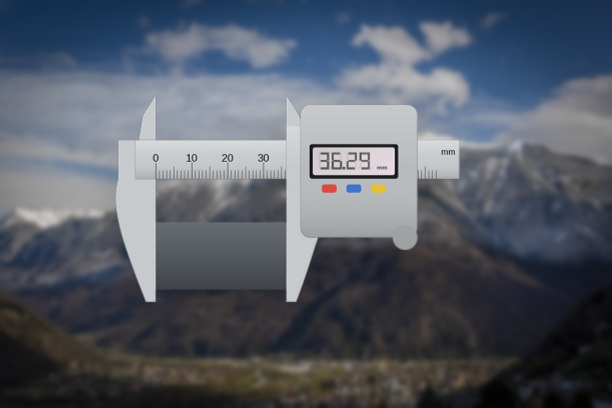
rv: 36.29; mm
